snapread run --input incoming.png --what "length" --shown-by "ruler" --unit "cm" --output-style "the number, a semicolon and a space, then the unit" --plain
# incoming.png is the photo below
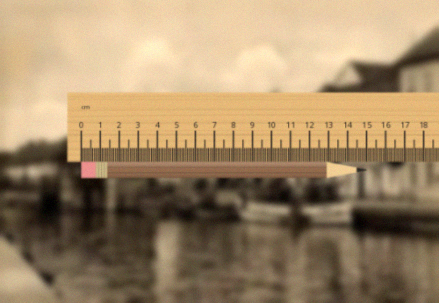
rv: 15; cm
